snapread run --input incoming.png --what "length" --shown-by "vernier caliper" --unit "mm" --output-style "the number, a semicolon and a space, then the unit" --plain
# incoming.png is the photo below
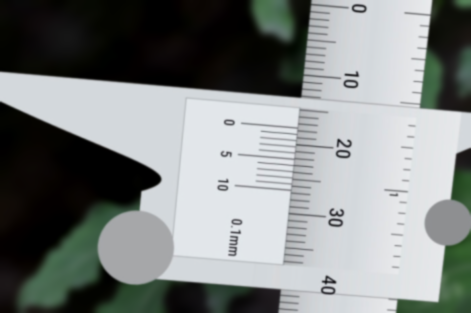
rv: 17.6; mm
